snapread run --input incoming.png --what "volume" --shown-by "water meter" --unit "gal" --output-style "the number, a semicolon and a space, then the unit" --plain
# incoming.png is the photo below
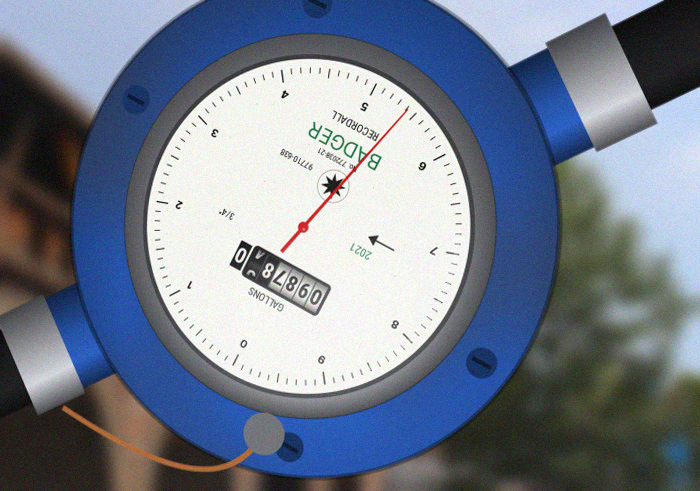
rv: 987835.4; gal
